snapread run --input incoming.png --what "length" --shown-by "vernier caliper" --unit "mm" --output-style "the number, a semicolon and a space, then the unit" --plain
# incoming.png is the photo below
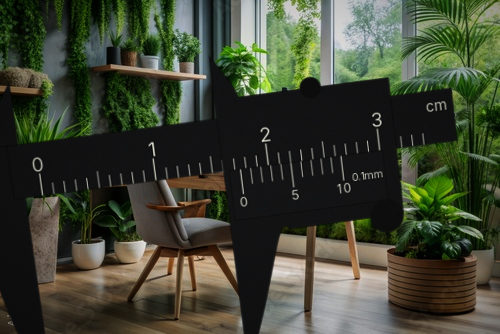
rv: 17.5; mm
